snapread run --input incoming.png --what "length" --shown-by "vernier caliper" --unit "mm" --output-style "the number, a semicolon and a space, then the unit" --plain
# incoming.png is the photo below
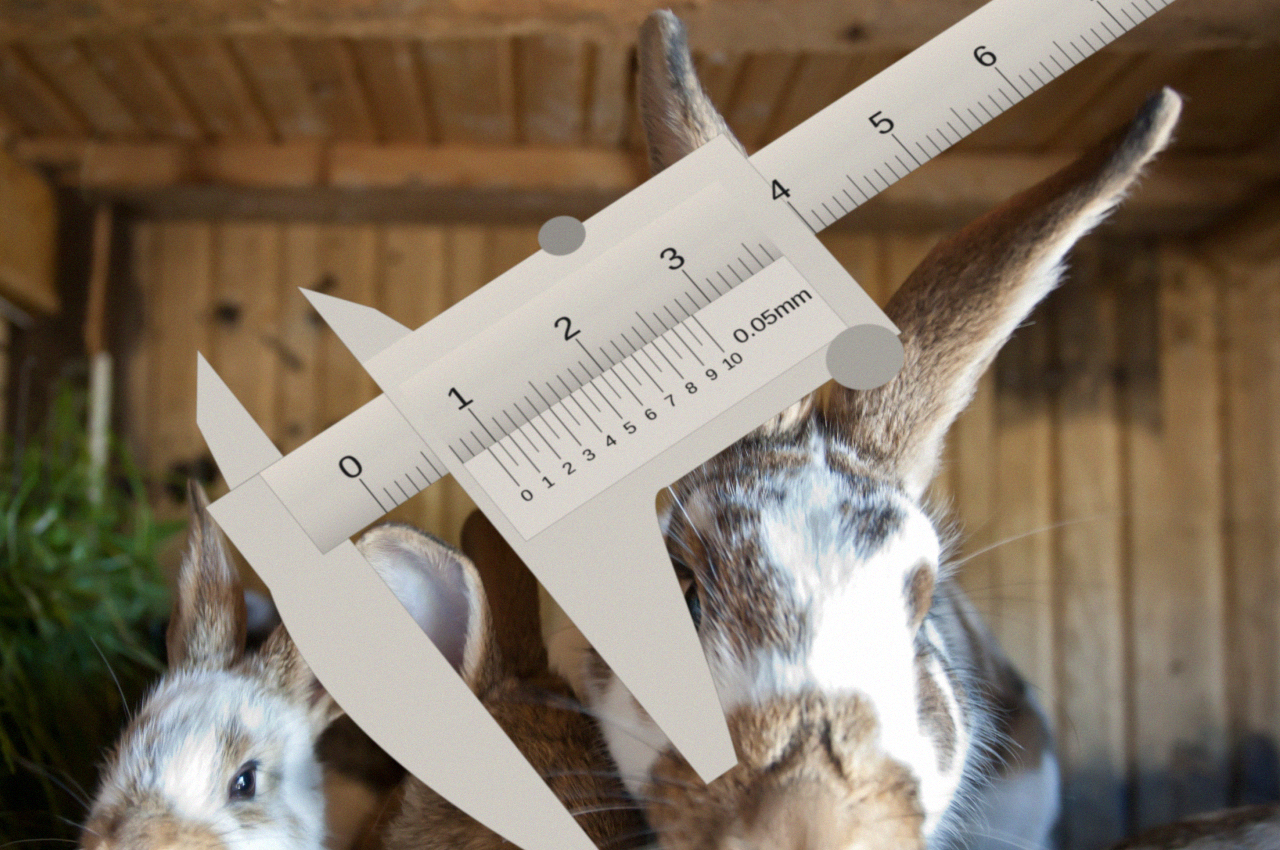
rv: 9.2; mm
